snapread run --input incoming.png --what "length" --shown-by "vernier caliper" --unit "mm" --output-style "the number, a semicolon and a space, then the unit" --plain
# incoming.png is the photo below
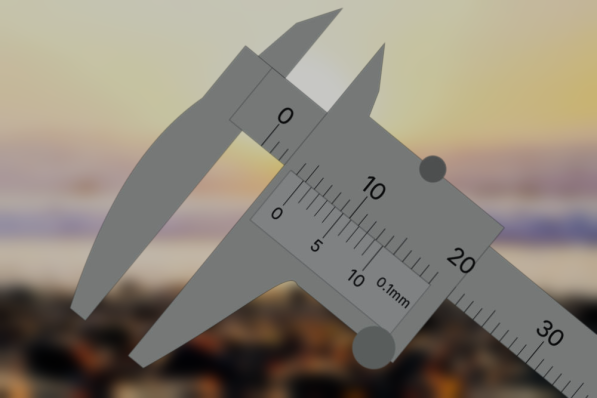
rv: 4.8; mm
